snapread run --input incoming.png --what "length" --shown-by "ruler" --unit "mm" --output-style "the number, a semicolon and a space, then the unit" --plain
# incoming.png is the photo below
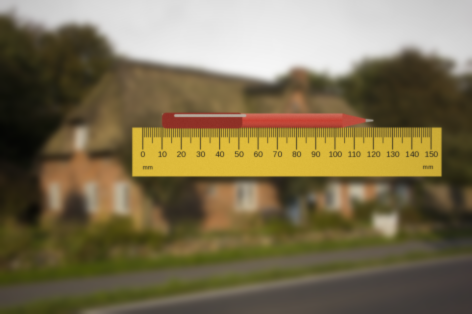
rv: 110; mm
